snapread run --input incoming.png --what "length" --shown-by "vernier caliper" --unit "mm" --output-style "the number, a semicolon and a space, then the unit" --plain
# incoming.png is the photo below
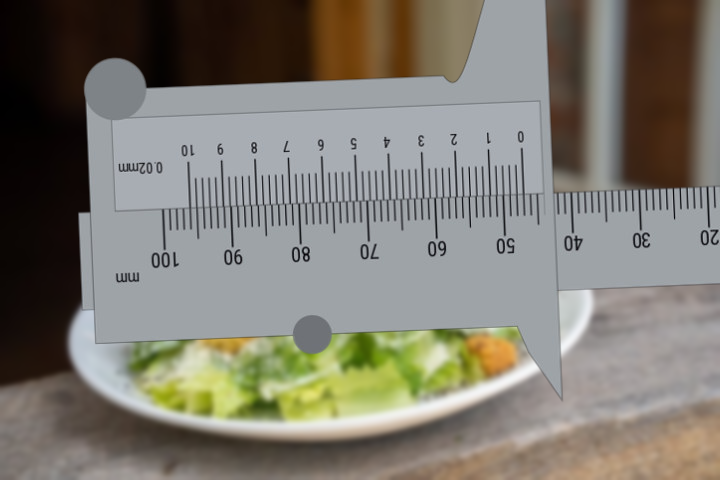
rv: 47.0; mm
